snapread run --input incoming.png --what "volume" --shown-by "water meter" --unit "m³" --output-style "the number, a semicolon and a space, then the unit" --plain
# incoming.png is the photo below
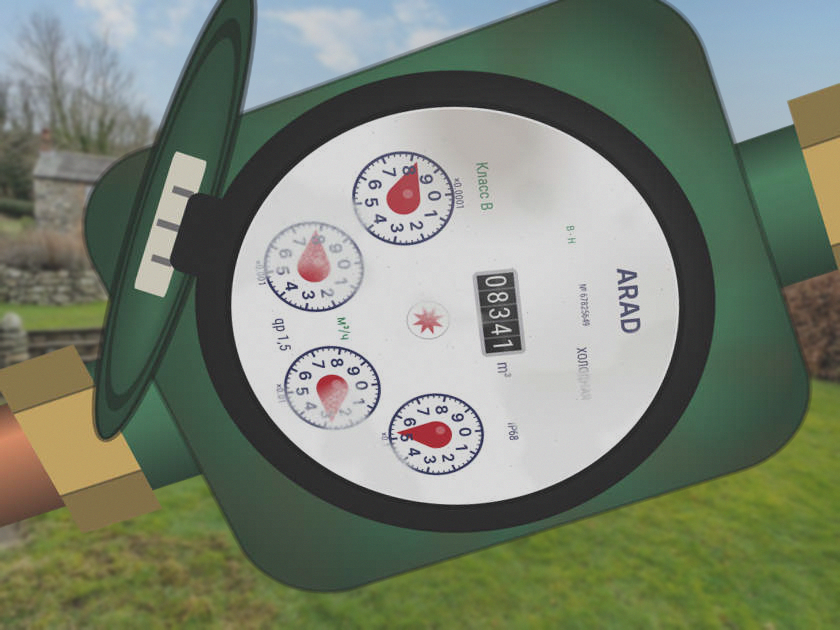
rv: 8341.5278; m³
